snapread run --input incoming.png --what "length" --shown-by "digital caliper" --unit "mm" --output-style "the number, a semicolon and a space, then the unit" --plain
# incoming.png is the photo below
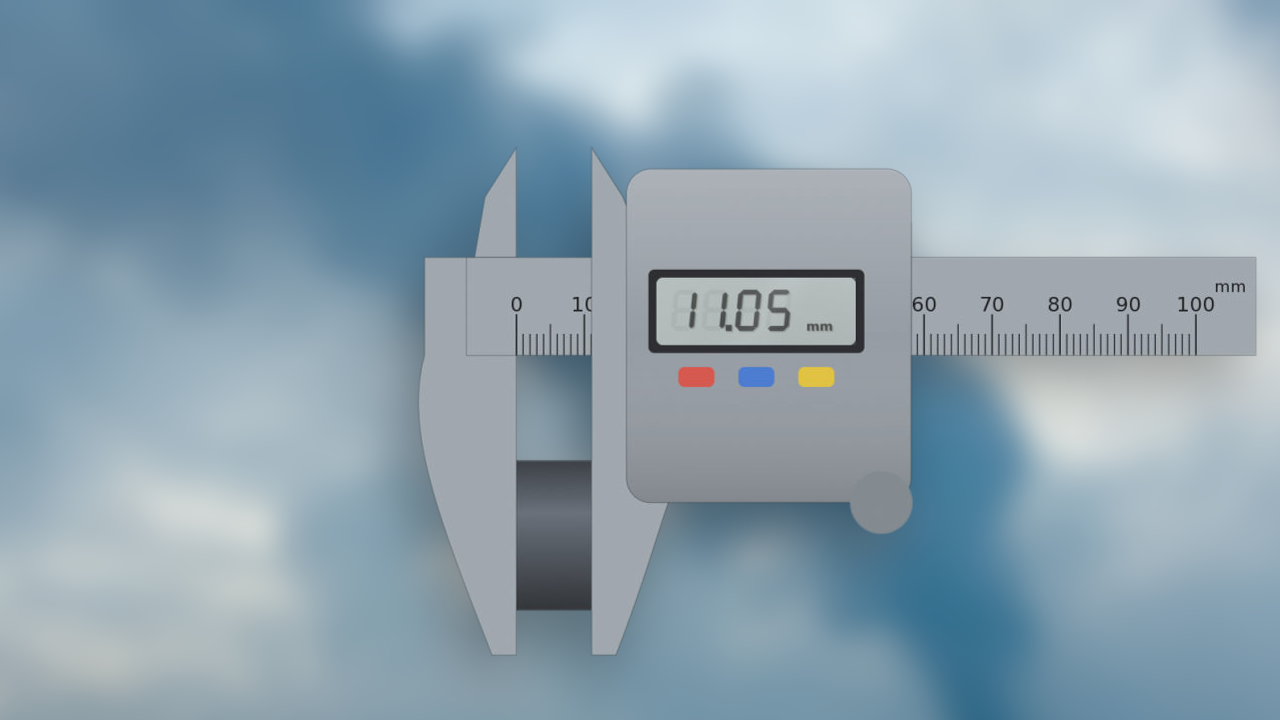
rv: 11.05; mm
